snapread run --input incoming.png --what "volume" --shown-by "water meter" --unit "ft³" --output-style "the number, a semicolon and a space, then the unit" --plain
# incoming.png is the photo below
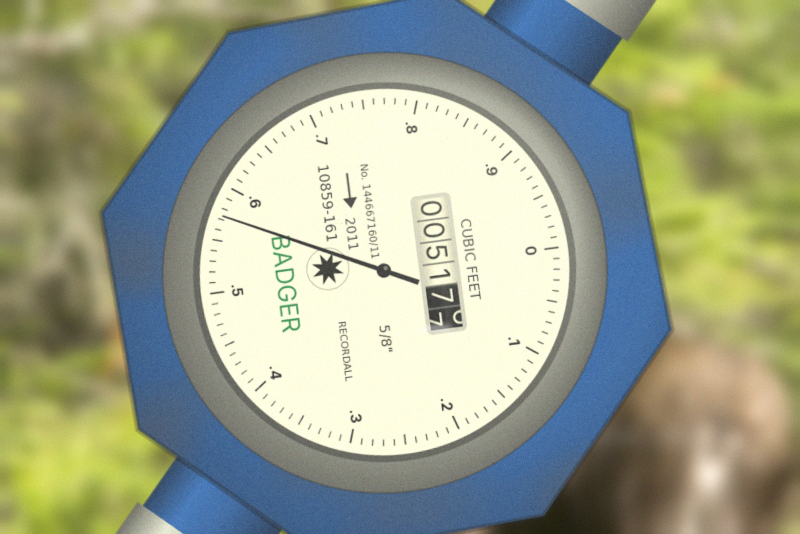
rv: 5176.57; ft³
